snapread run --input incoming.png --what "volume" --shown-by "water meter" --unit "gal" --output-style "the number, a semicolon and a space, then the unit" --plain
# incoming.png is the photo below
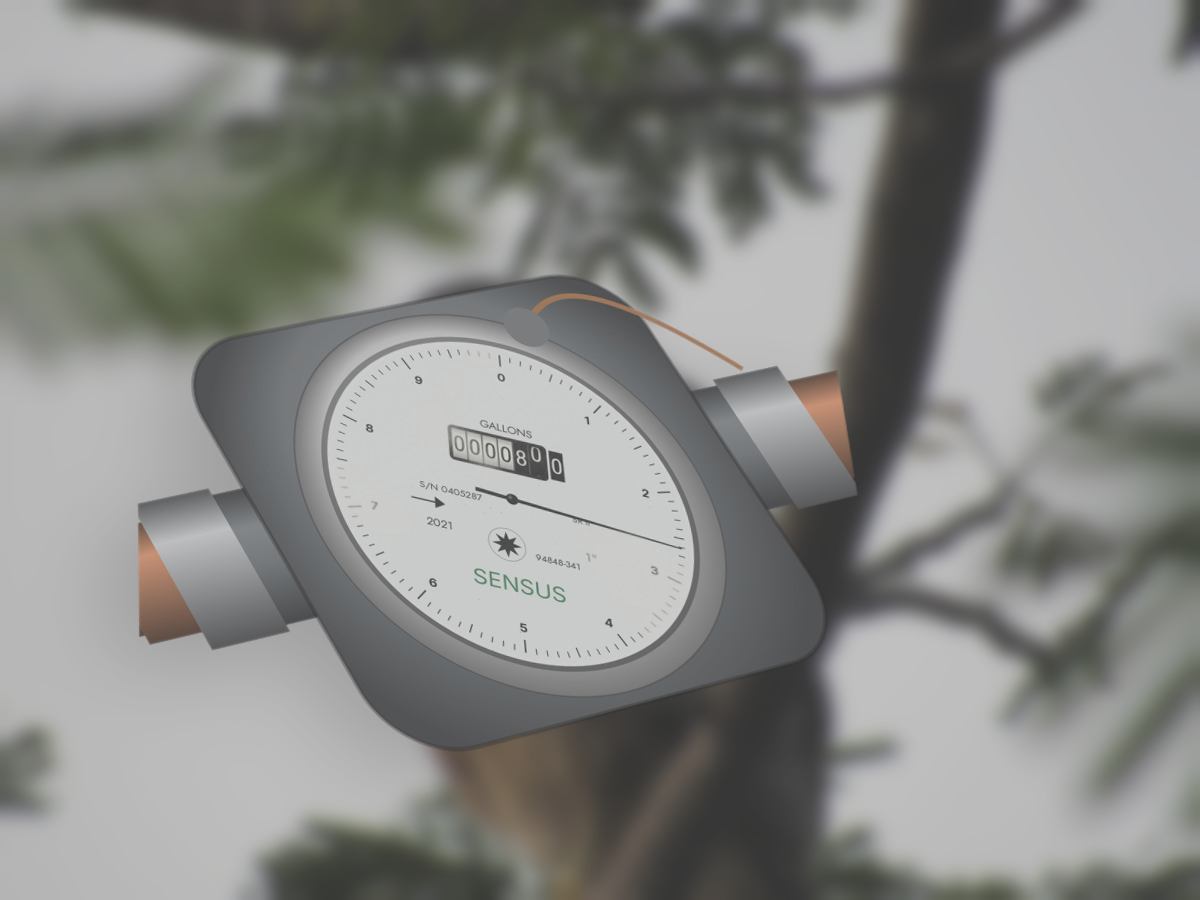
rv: 802.6; gal
